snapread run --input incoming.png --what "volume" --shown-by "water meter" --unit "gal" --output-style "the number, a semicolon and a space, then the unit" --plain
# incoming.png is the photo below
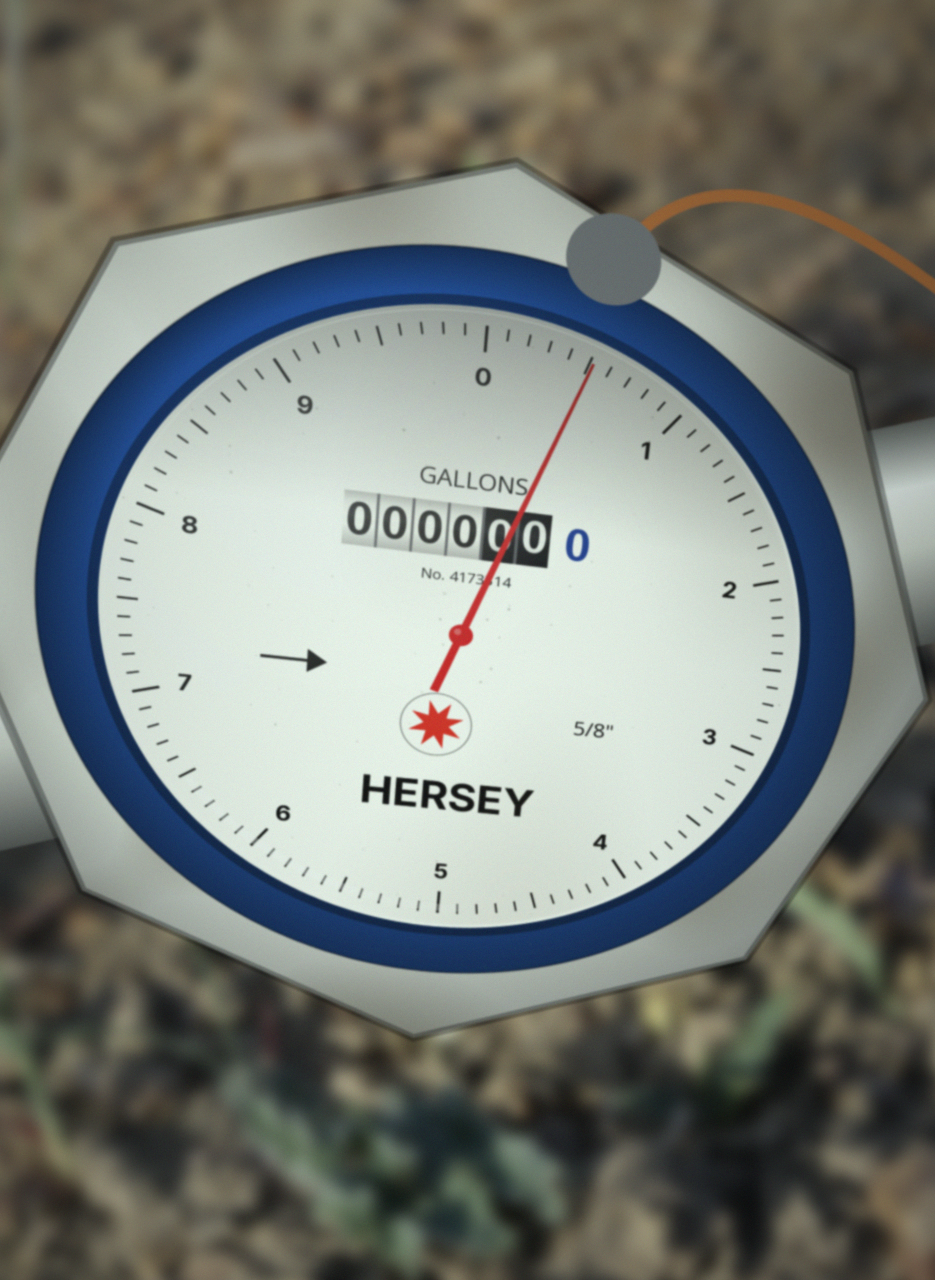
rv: 0.5; gal
